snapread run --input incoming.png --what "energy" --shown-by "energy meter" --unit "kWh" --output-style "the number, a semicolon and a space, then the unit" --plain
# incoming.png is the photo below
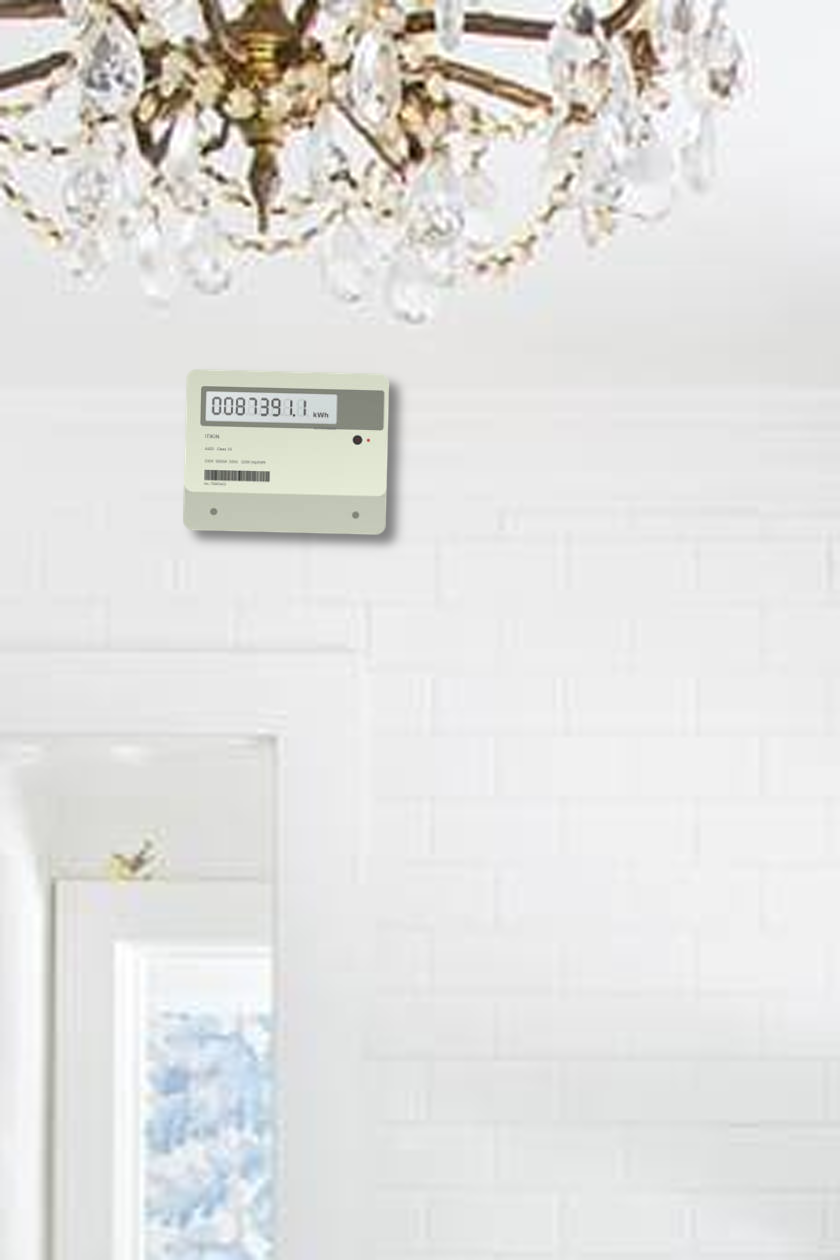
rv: 87391.1; kWh
